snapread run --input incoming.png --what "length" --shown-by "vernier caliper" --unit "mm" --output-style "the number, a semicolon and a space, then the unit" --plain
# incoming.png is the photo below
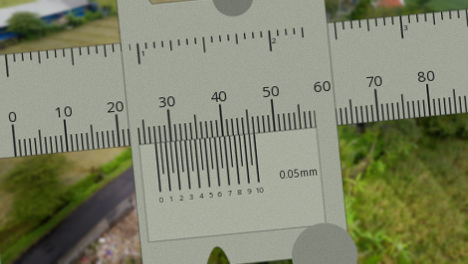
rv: 27.0; mm
